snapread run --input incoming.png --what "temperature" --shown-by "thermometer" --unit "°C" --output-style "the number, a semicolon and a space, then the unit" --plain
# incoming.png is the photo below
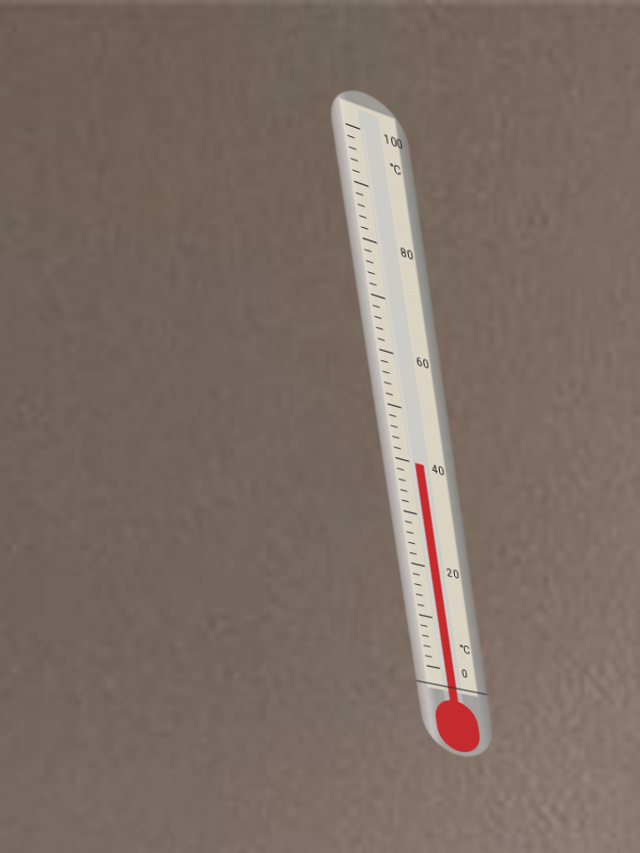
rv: 40; °C
